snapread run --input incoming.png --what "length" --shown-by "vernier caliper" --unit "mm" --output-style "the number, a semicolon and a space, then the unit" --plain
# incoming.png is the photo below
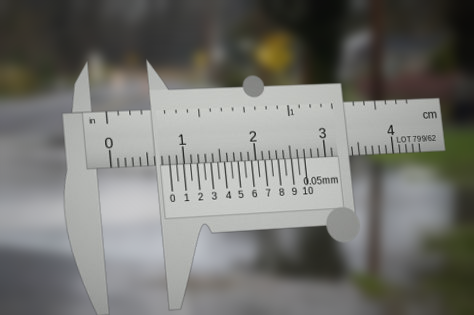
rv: 8.0; mm
